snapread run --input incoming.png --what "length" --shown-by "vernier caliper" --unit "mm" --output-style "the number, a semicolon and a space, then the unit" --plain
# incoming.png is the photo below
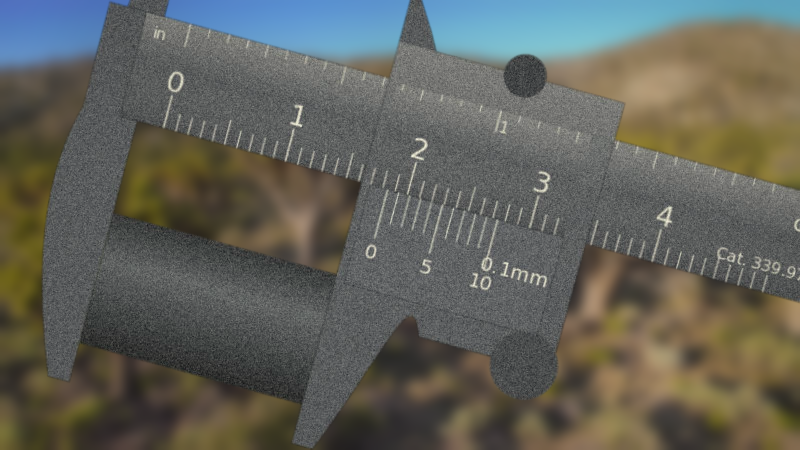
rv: 18.4; mm
